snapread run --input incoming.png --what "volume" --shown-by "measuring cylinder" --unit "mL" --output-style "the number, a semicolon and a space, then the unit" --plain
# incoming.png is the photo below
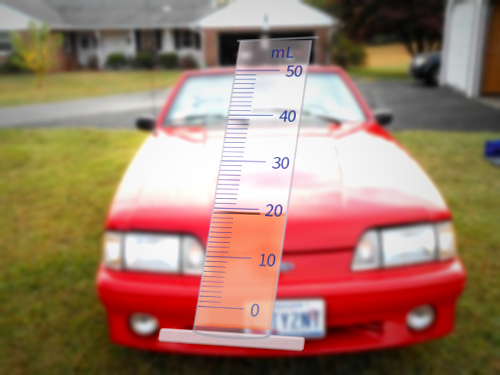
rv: 19; mL
